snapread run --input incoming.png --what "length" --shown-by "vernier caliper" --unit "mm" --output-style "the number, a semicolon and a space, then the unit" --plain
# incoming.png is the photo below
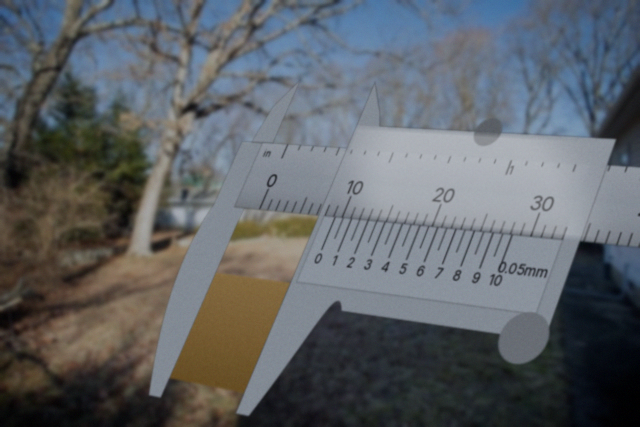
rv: 9.2; mm
